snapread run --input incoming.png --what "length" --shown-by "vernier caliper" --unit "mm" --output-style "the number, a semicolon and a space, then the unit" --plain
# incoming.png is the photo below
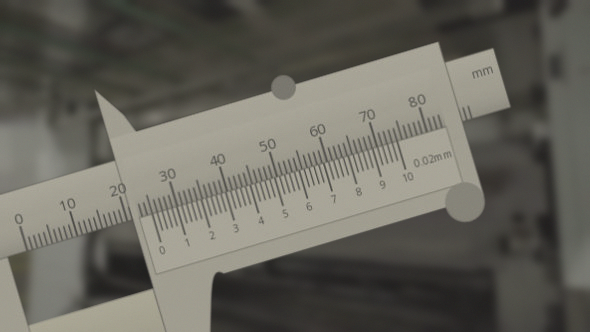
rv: 25.0; mm
